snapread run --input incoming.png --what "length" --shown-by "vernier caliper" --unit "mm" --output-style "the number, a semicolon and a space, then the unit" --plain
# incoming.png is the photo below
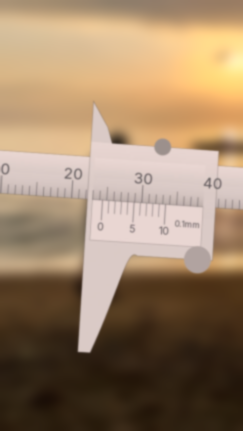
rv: 24.4; mm
